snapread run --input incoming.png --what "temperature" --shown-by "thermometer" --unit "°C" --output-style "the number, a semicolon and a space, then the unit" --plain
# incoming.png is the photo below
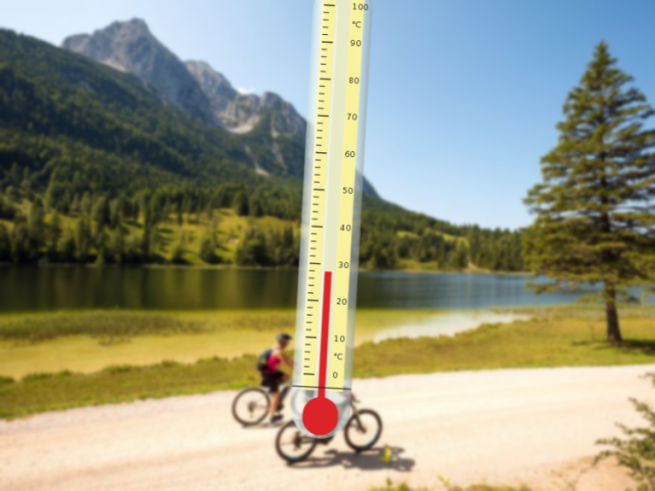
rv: 28; °C
